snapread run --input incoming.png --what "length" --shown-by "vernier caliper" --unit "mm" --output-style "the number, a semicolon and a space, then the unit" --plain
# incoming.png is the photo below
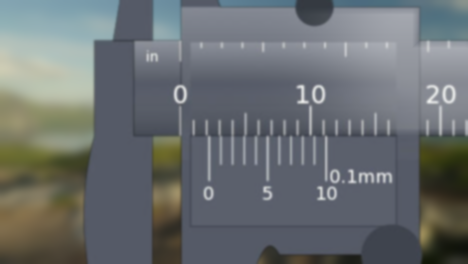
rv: 2.2; mm
